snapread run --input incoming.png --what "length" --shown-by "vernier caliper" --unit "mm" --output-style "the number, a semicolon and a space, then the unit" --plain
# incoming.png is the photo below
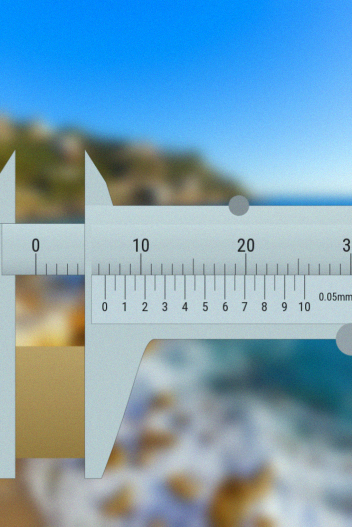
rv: 6.6; mm
